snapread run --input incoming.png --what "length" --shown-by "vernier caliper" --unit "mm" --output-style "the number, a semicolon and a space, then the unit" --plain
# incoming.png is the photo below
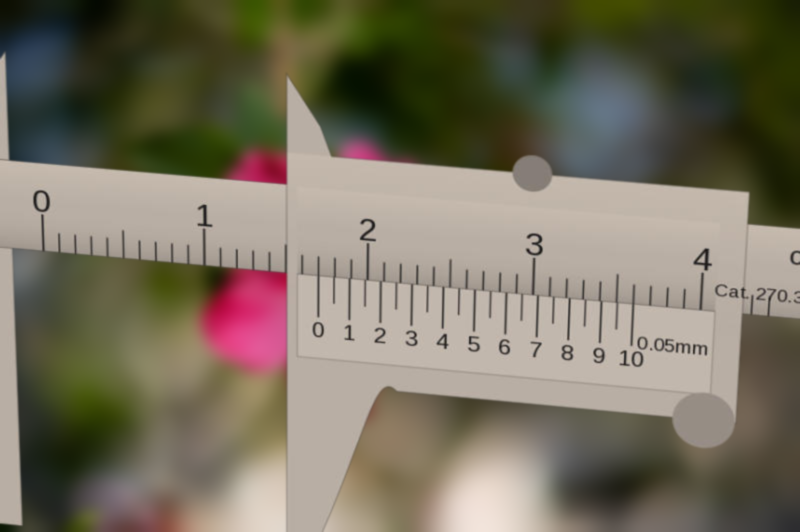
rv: 17.0; mm
